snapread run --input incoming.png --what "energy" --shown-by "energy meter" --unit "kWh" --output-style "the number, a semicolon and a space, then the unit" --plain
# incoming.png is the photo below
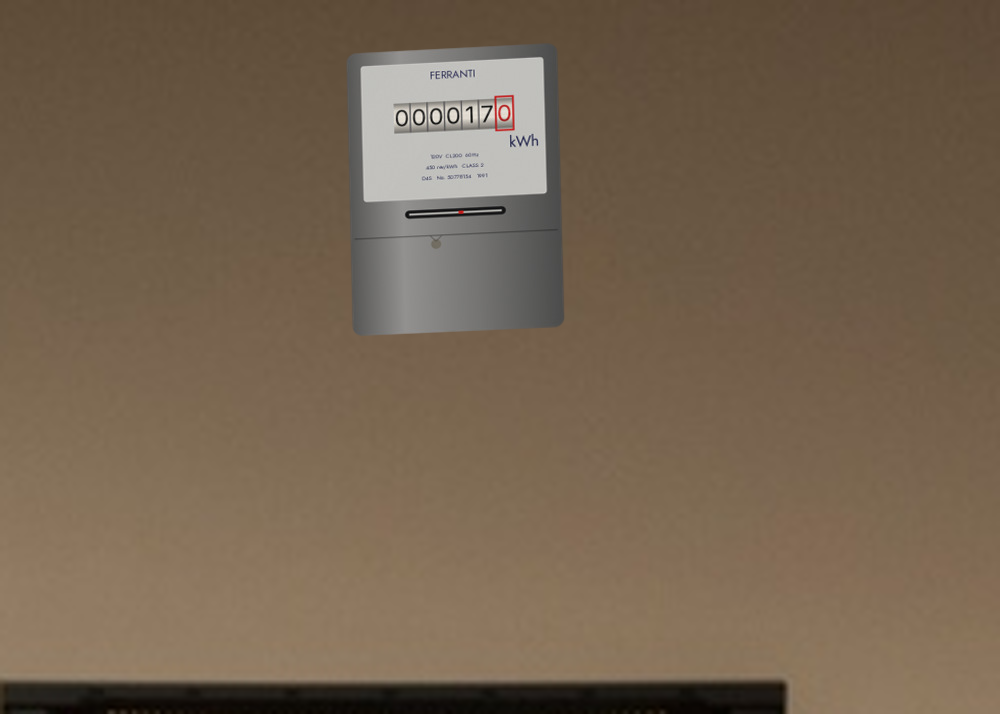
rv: 17.0; kWh
